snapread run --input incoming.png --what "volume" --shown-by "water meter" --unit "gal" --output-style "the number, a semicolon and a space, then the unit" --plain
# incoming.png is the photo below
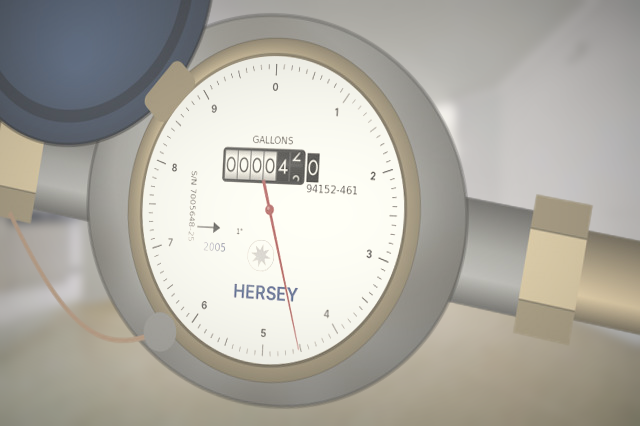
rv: 424.5; gal
